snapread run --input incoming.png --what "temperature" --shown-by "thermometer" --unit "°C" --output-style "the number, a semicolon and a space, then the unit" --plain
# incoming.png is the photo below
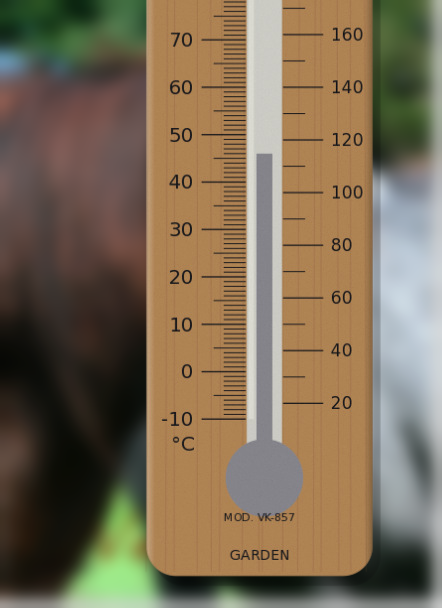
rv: 46; °C
